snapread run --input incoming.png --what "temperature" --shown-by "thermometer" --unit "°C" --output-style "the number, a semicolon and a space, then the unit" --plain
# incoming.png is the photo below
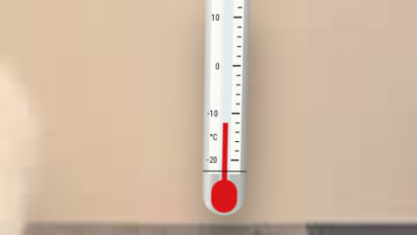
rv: -12; °C
